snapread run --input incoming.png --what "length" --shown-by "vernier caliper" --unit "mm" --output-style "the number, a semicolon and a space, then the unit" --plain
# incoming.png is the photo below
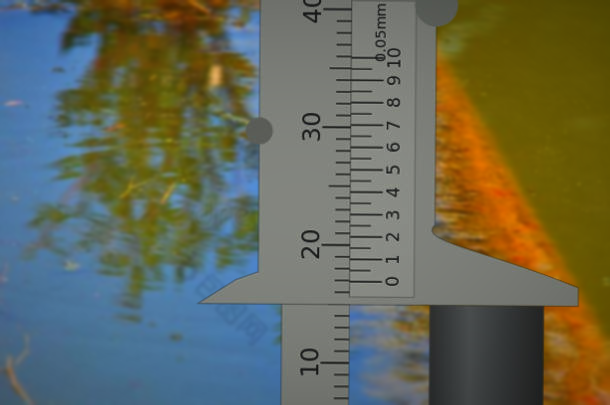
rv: 16.9; mm
